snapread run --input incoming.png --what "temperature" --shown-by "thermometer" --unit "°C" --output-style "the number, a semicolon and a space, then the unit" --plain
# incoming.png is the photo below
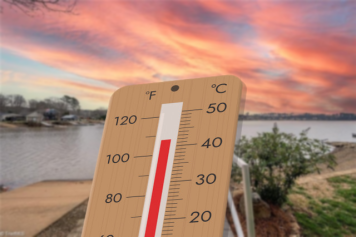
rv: 42; °C
